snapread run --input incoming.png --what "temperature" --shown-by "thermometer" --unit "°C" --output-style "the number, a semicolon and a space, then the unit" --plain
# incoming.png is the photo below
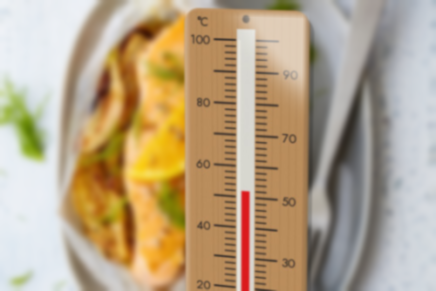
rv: 52; °C
